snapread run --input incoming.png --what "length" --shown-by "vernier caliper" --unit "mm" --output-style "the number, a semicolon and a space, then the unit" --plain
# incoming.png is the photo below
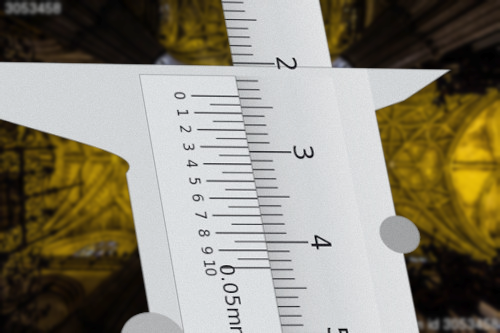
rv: 23.8; mm
